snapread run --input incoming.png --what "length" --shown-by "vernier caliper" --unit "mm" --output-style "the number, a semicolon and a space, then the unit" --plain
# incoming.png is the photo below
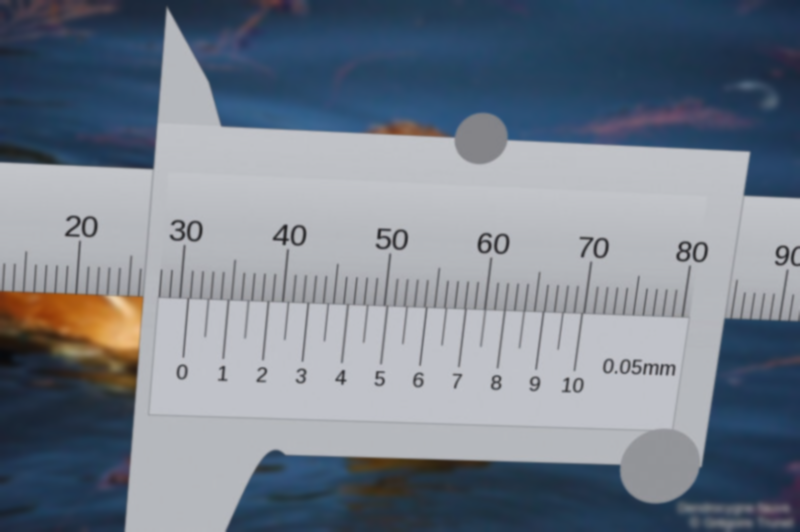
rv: 30.8; mm
